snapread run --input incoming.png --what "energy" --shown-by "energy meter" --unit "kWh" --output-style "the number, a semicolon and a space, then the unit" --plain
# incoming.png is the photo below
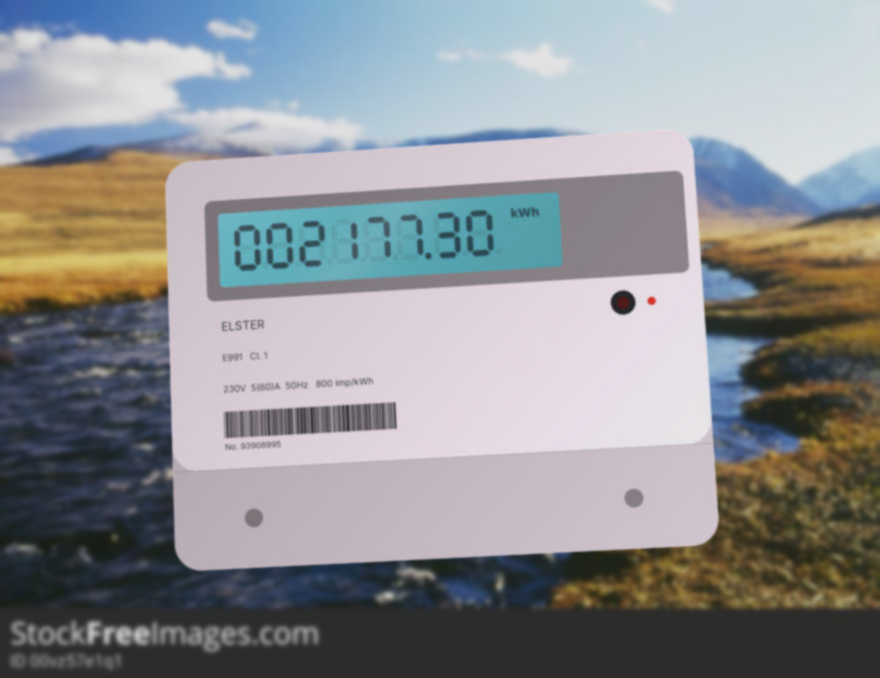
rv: 2177.30; kWh
